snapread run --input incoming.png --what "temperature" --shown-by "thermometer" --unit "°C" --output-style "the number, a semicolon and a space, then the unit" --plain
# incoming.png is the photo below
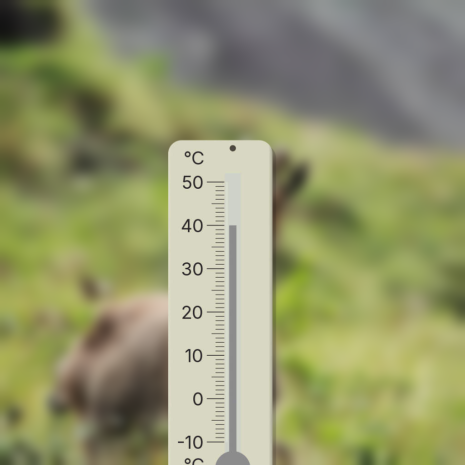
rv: 40; °C
